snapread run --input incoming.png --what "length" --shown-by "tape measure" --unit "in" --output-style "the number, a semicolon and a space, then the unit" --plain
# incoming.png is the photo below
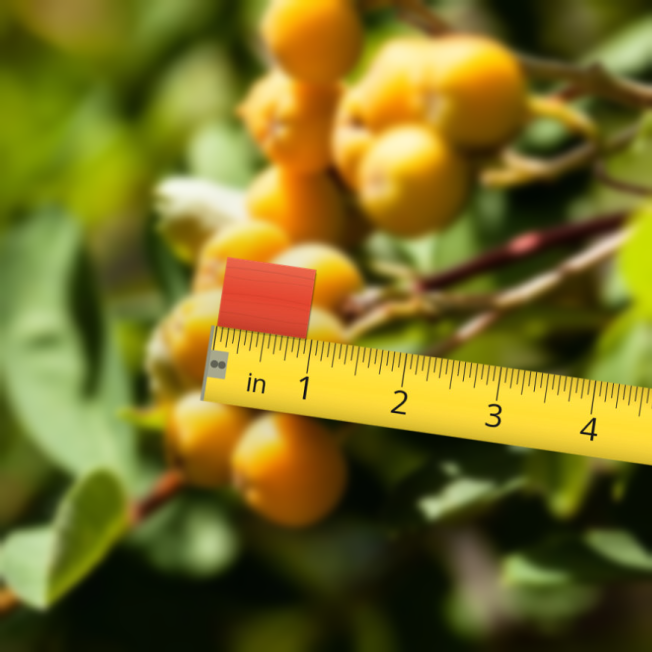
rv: 0.9375; in
